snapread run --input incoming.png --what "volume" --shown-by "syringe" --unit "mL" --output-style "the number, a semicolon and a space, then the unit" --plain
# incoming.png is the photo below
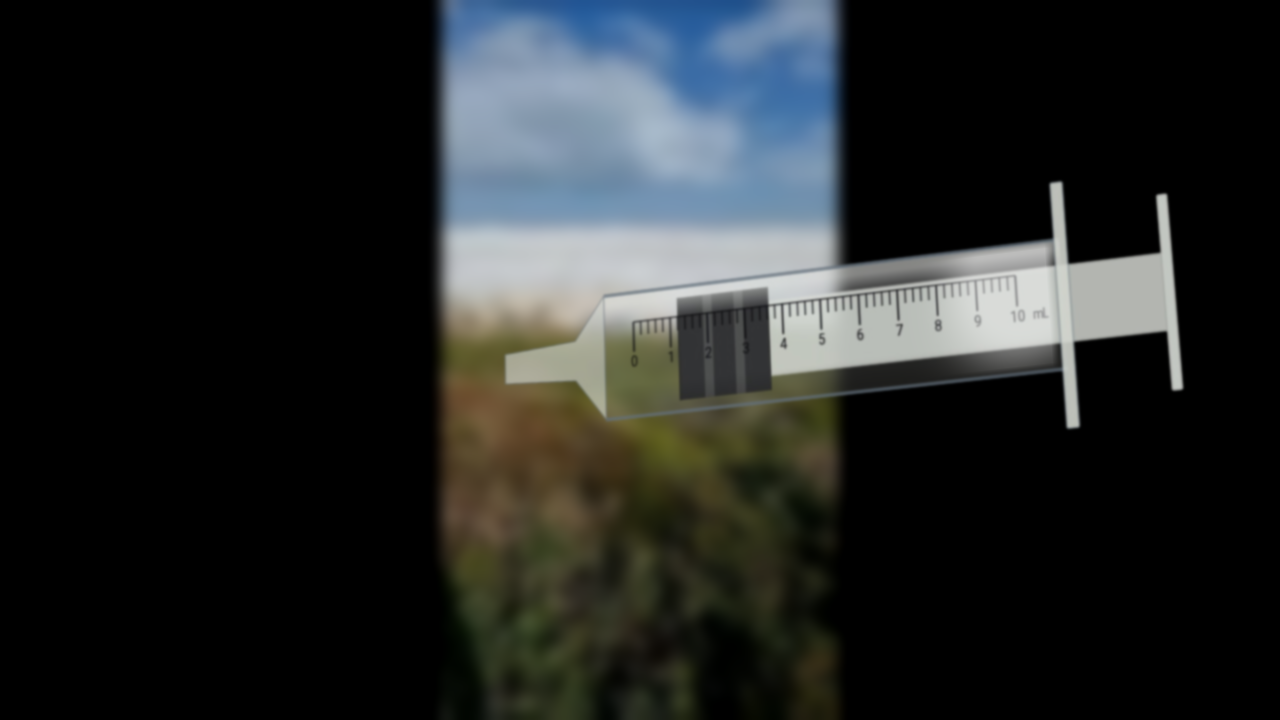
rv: 1.2; mL
